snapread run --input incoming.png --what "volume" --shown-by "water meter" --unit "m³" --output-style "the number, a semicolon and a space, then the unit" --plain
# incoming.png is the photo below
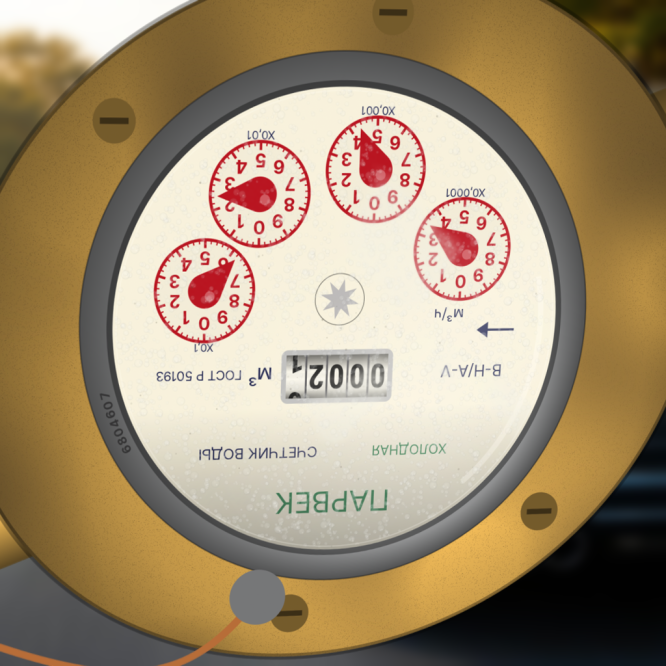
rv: 20.6243; m³
